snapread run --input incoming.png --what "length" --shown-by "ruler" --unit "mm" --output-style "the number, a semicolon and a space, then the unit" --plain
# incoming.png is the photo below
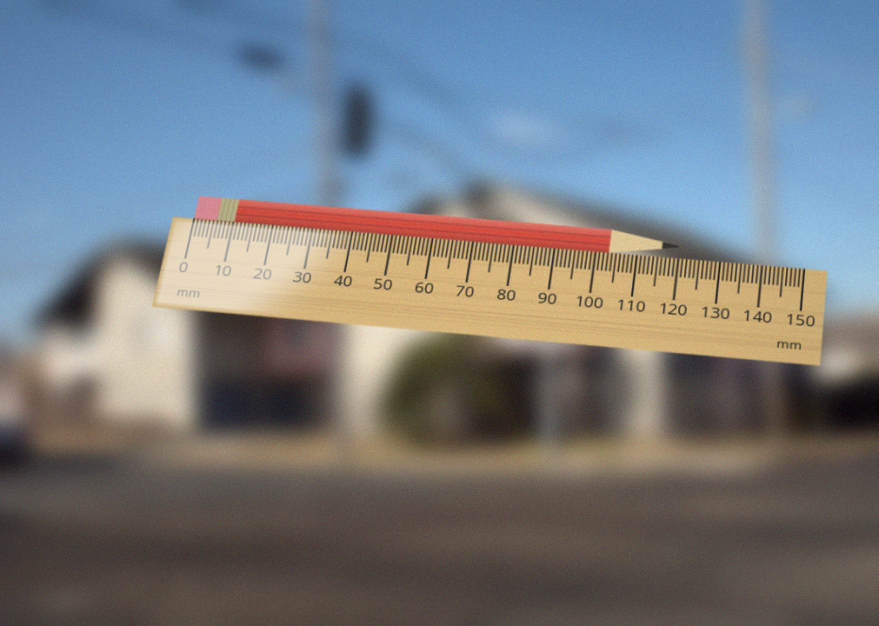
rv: 120; mm
